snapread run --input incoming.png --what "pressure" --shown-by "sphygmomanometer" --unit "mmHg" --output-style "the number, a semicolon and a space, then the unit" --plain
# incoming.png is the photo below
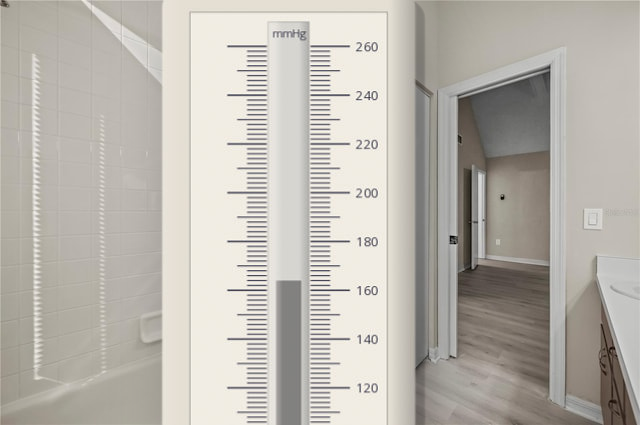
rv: 164; mmHg
